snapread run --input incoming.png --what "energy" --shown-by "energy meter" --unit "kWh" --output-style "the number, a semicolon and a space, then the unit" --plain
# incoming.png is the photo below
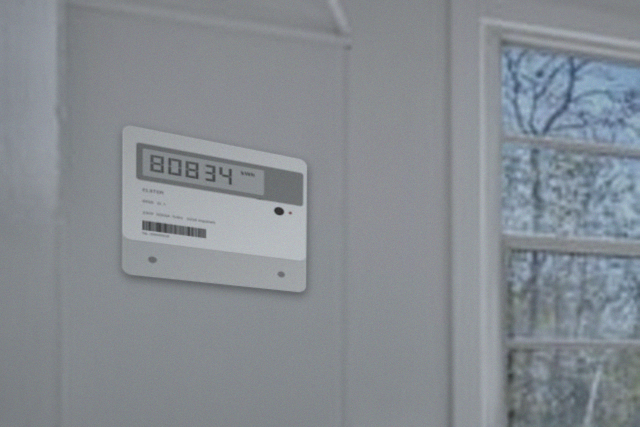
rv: 80834; kWh
